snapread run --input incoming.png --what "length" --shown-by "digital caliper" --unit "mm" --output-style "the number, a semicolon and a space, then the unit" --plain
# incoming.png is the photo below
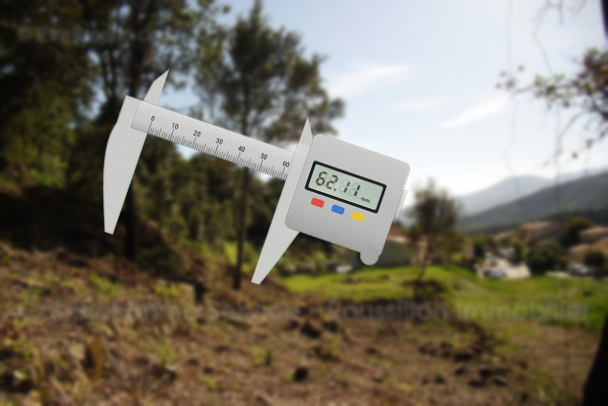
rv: 62.11; mm
